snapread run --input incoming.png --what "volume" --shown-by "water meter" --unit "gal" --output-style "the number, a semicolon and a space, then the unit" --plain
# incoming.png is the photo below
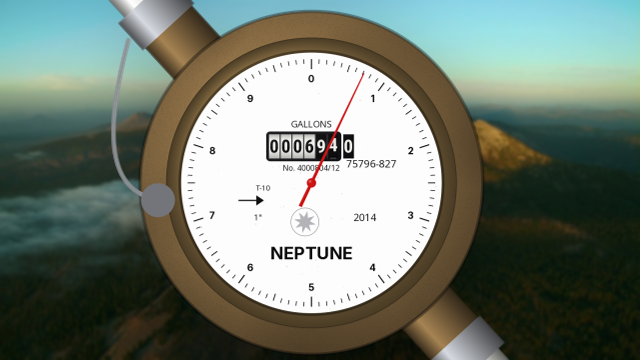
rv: 6940.7; gal
